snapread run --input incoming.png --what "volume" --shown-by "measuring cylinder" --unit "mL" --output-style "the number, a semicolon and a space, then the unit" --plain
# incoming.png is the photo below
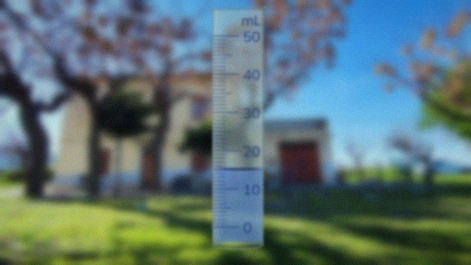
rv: 15; mL
